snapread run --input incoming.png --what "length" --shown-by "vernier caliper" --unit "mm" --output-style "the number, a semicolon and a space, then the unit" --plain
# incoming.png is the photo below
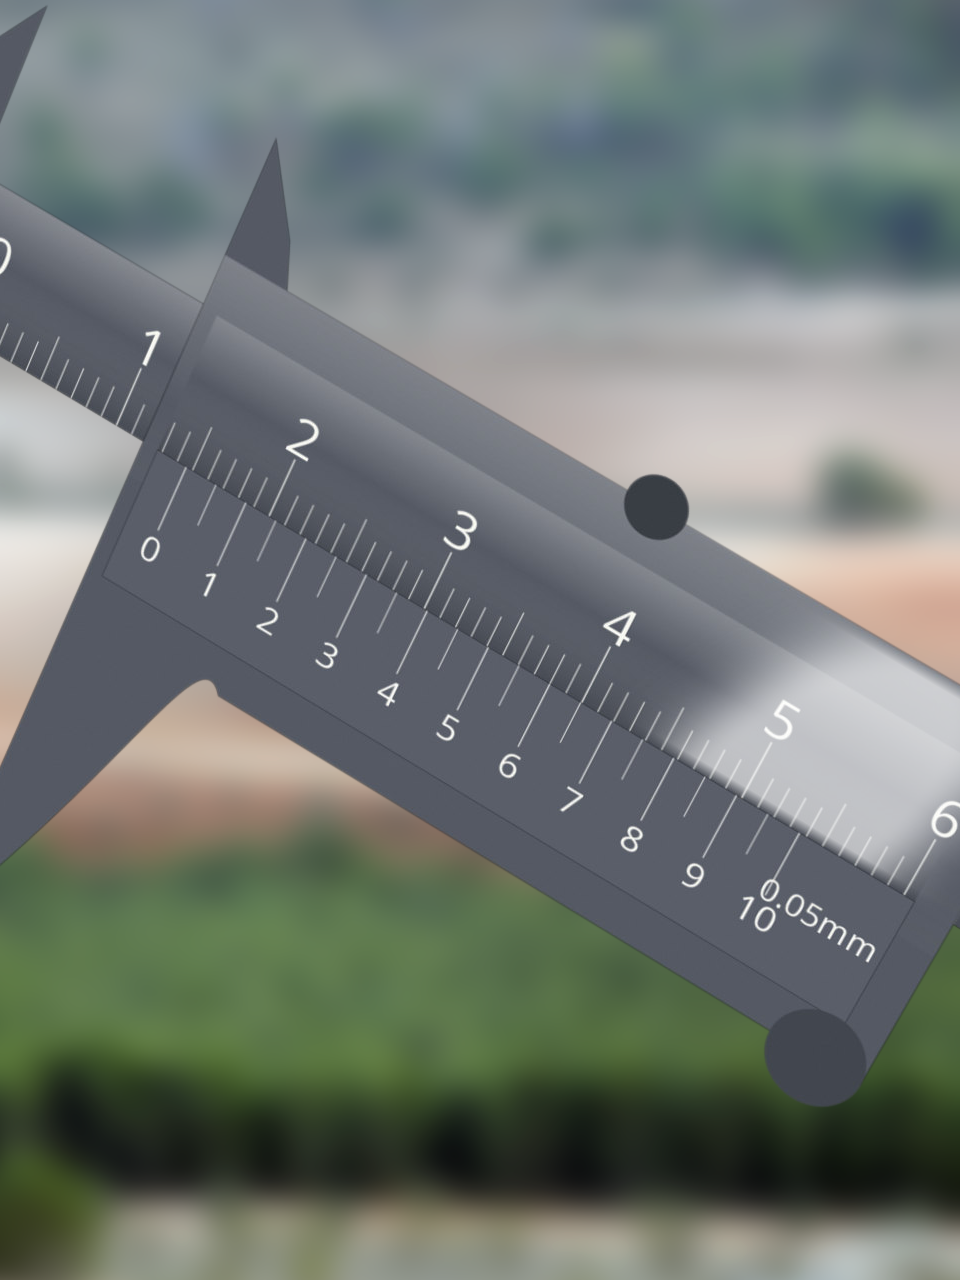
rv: 14.6; mm
